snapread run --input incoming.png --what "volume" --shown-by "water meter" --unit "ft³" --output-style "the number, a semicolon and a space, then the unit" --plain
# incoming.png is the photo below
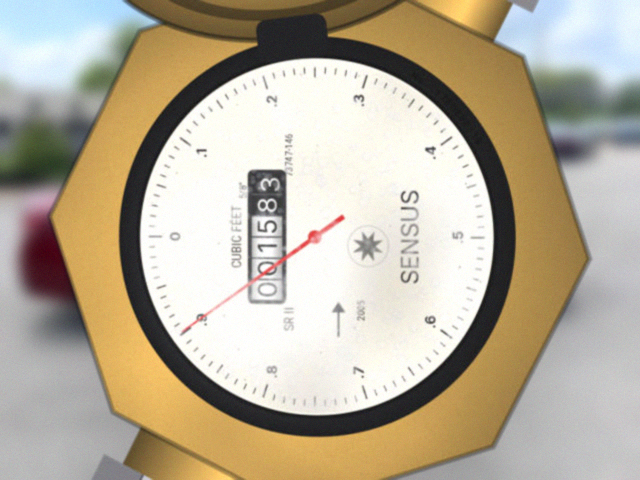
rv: 1582.90; ft³
